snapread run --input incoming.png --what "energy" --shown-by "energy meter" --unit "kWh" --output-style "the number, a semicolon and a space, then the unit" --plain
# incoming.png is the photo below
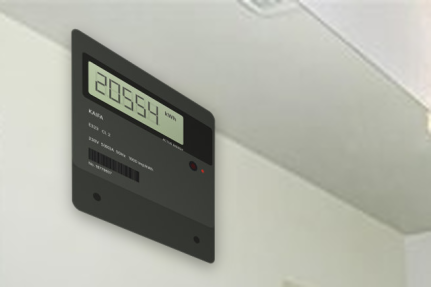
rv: 20554; kWh
